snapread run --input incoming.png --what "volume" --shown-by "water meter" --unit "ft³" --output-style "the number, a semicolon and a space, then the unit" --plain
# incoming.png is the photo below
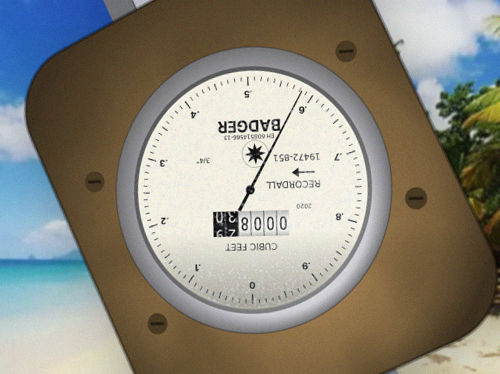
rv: 829.58; ft³
